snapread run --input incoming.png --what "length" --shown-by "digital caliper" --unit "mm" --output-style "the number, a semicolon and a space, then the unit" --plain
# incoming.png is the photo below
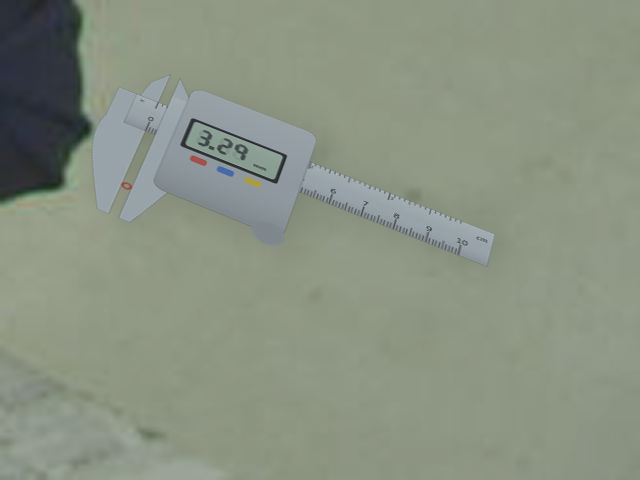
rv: 3.29; mm
